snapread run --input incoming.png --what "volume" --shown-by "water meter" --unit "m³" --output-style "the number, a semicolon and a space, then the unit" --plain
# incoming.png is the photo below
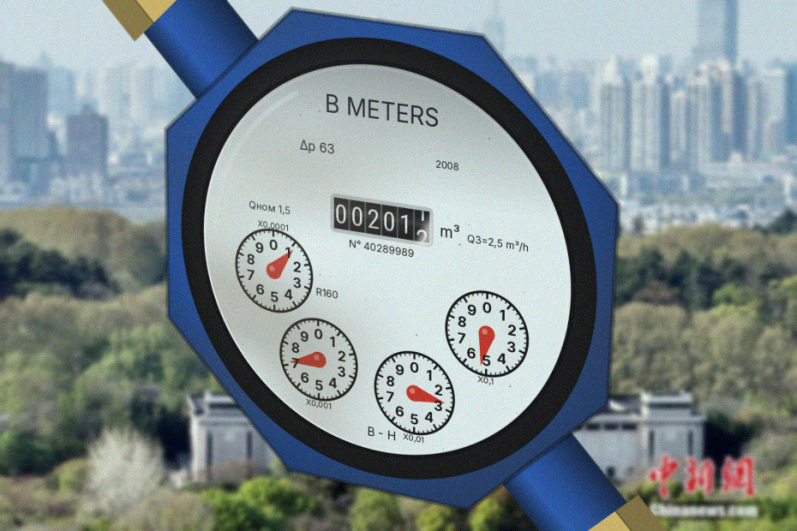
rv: 2011.5271; m³
